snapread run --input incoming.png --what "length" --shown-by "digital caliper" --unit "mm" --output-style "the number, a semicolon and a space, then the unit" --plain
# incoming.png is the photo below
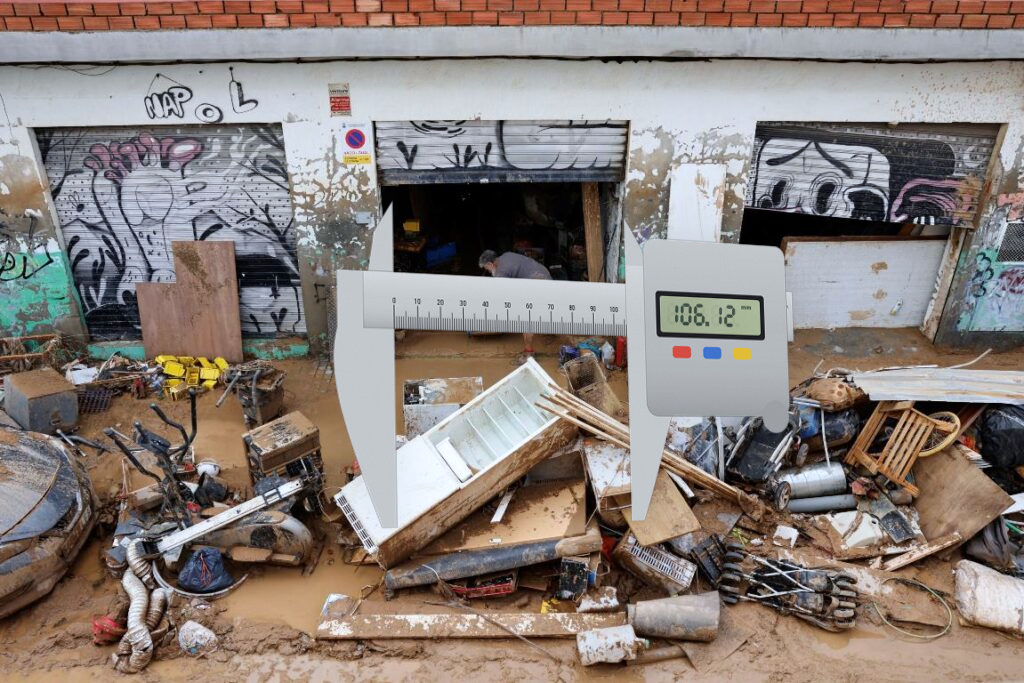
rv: 106.12; mm
